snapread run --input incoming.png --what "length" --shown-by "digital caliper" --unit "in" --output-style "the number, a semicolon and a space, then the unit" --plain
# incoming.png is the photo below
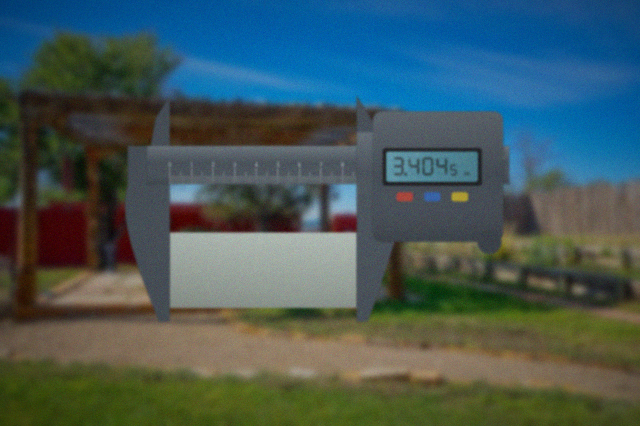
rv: 3.4045; in
